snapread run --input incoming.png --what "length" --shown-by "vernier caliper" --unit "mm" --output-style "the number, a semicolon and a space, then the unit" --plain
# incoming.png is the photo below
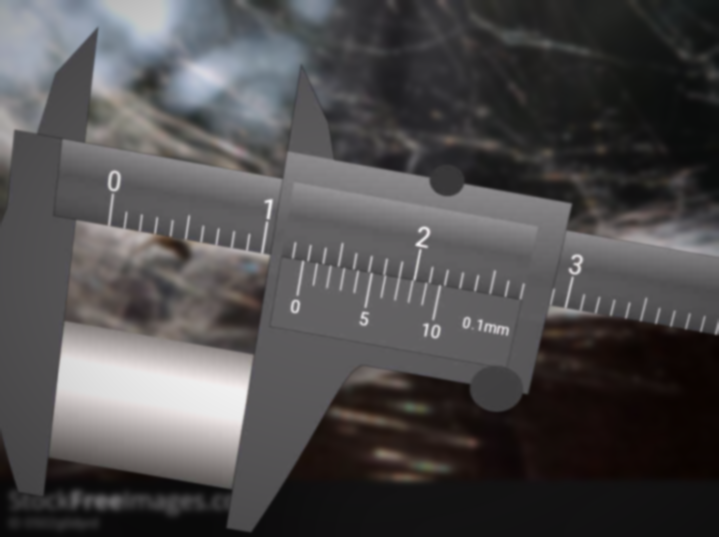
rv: 12.7; mm
